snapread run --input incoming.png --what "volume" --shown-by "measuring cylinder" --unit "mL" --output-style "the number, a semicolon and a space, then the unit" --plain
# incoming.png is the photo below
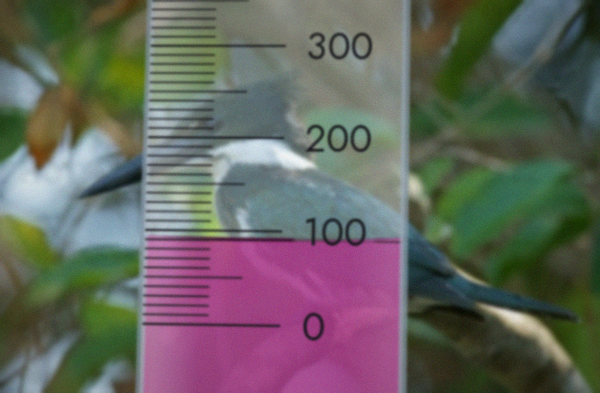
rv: 90; mL
